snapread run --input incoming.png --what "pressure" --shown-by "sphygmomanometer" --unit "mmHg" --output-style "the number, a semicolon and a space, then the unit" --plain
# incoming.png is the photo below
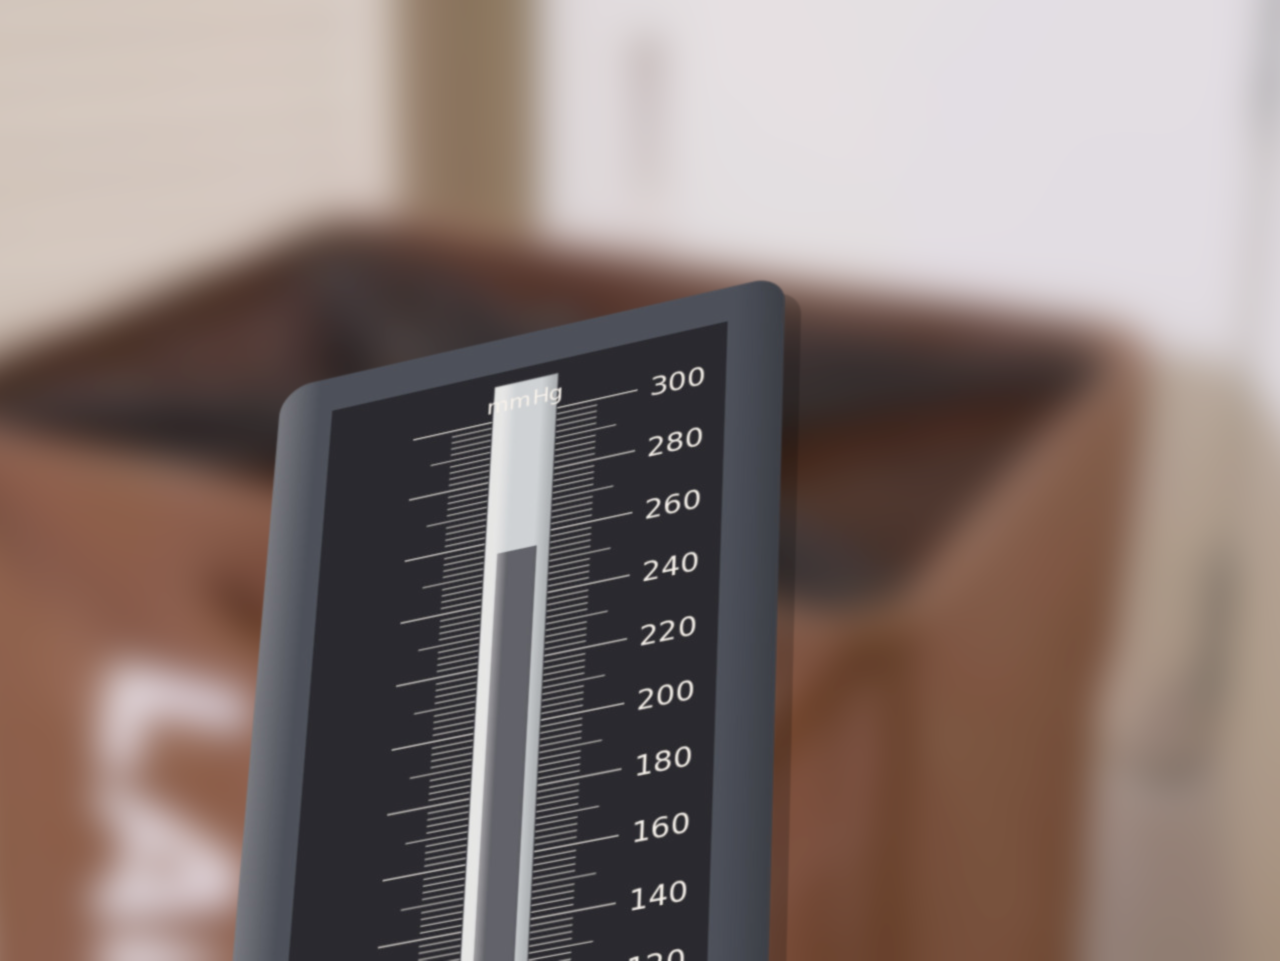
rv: 256; mmHg
